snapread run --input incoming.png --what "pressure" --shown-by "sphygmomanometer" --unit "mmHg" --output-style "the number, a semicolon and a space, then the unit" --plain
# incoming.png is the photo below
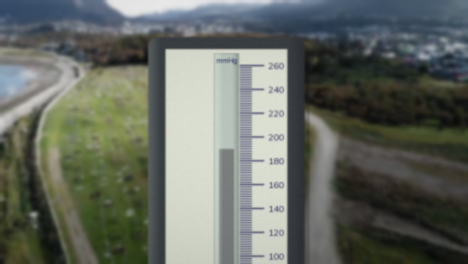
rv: 190; mmHg
